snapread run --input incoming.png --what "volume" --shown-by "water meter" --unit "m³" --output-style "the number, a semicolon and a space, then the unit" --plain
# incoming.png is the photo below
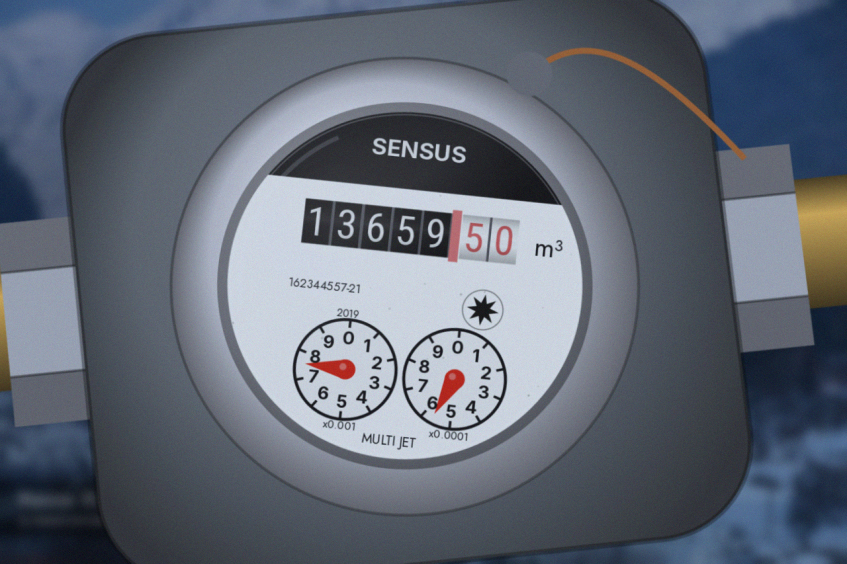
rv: 13659.5075; m³
